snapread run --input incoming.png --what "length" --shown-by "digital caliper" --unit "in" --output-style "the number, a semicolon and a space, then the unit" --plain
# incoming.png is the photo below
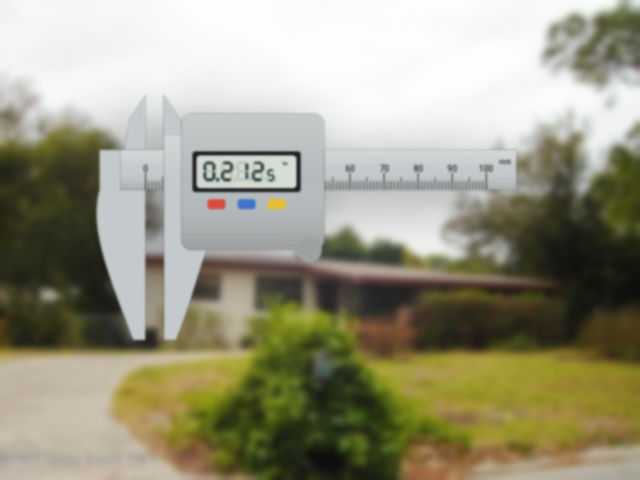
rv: 0.2125; in
